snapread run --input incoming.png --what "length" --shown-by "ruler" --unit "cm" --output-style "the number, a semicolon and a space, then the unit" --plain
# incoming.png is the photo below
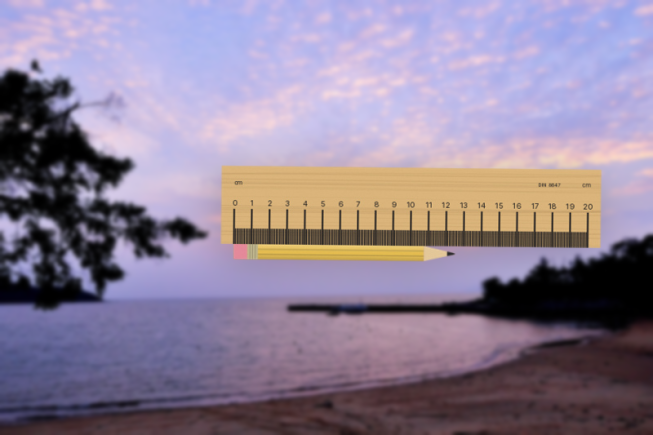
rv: 12.5; cm
